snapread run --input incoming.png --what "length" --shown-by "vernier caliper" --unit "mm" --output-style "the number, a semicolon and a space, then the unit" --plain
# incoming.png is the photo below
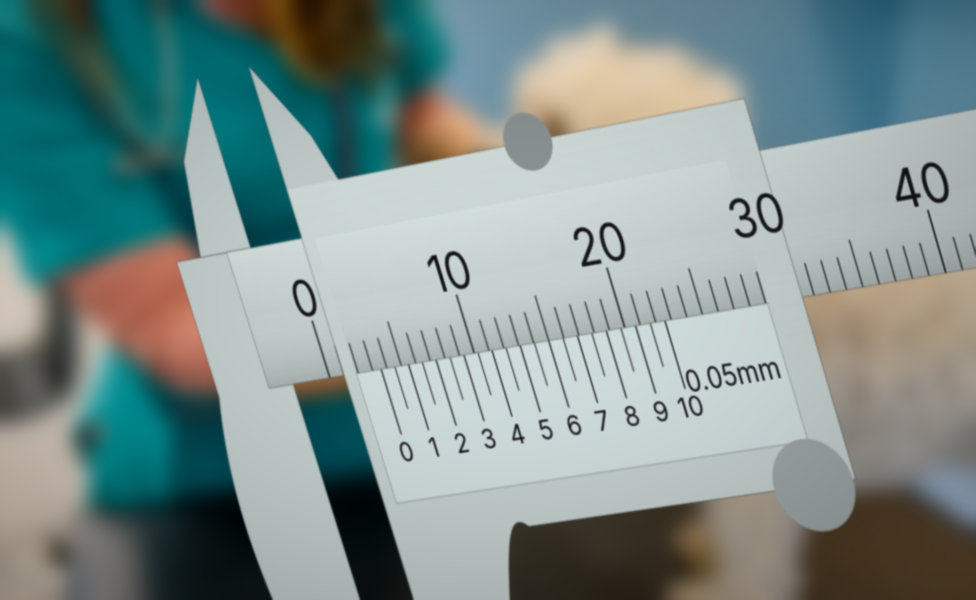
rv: 3.6; mm
